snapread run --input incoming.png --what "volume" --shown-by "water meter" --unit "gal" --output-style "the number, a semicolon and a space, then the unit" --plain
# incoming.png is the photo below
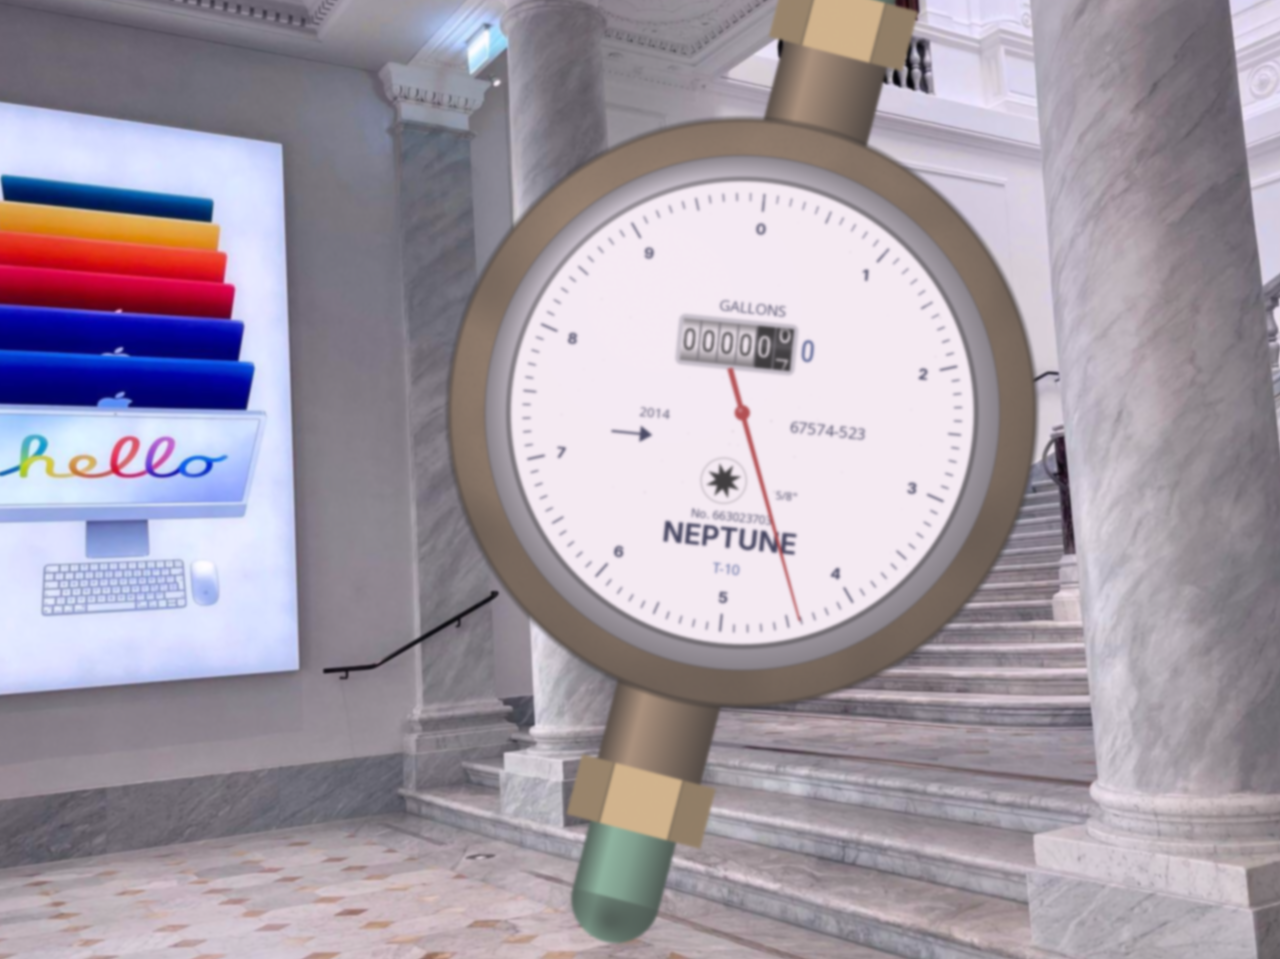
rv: 64.4; gal
